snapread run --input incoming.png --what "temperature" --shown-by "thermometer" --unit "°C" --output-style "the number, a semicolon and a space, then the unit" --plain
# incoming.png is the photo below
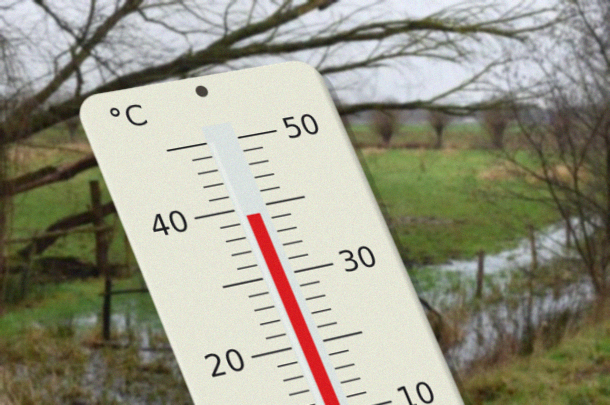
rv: 39; °C
